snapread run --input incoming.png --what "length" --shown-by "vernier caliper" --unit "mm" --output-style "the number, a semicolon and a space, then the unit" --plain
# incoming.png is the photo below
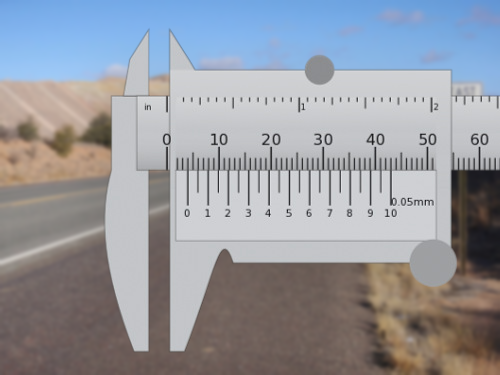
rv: 4.0; mm
